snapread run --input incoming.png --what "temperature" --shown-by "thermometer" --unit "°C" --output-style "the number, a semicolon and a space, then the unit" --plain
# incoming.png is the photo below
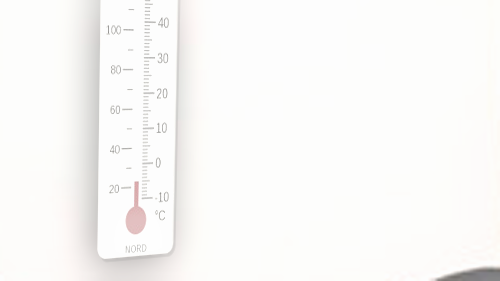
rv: -5; °C
